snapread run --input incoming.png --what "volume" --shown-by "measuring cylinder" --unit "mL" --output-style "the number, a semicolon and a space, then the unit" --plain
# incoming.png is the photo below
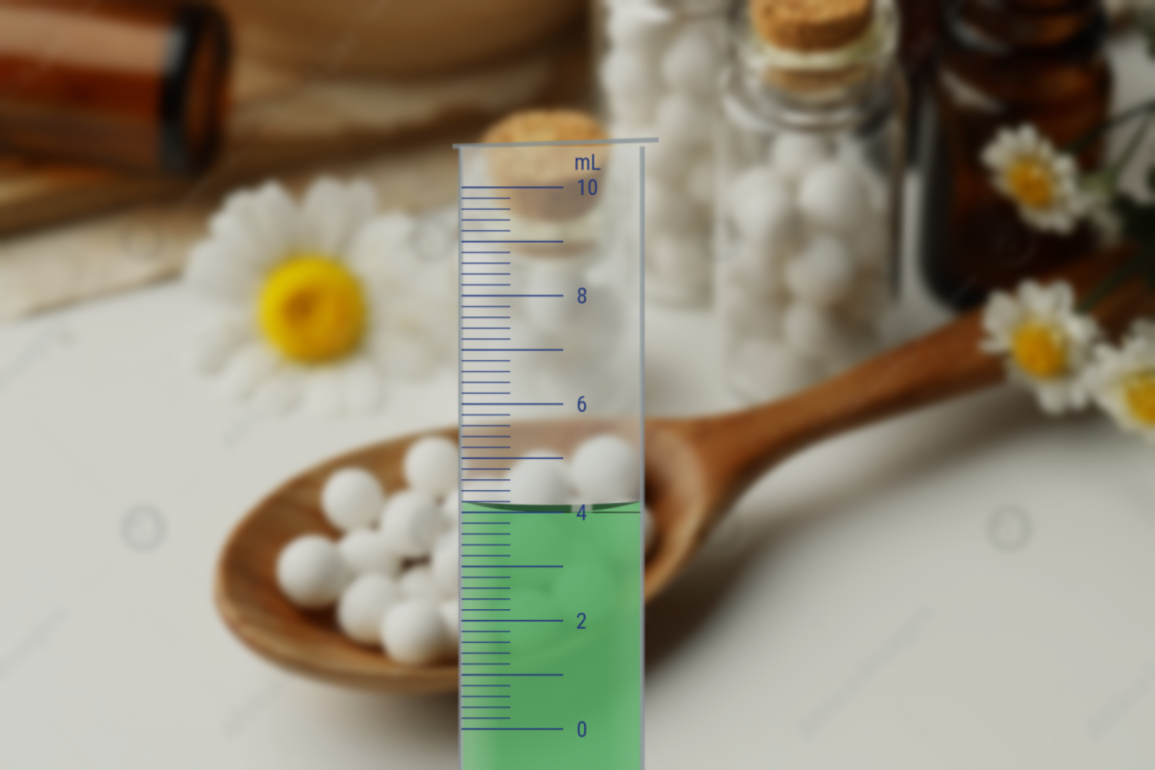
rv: 4; mL
